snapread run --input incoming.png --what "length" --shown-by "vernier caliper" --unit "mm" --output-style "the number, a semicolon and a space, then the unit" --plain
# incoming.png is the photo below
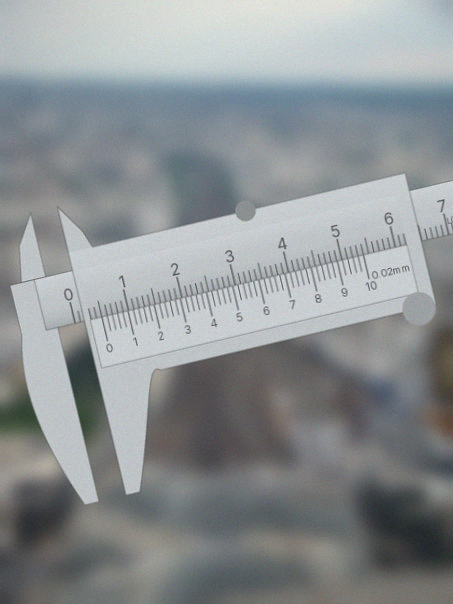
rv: 5.0; mm
